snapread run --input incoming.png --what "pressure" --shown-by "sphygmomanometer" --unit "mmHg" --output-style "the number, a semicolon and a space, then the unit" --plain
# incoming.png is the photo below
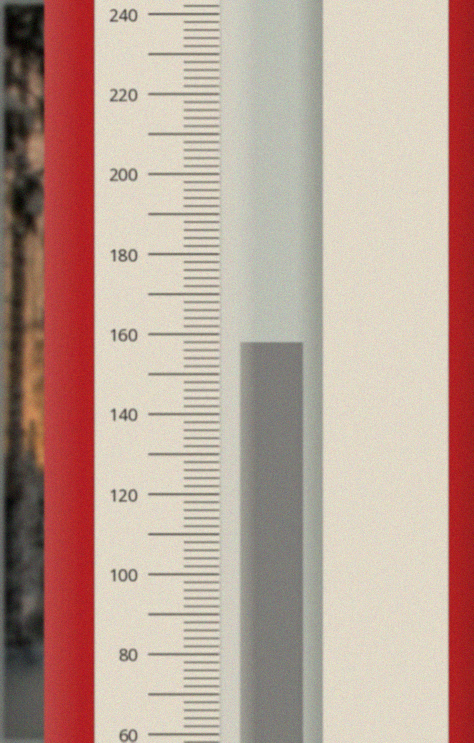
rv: 158; mmHg
